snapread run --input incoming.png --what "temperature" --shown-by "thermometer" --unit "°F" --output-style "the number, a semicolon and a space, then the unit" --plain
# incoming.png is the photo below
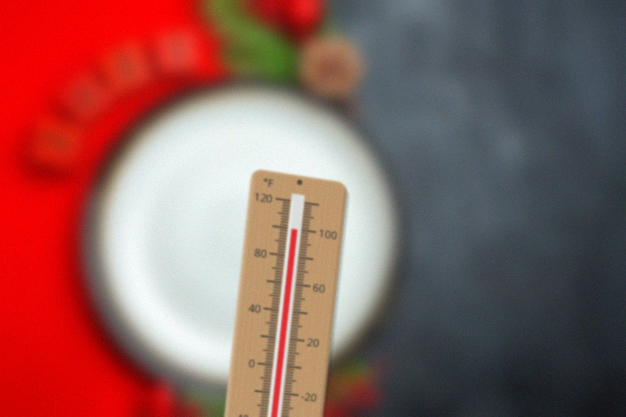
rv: 100; °F
